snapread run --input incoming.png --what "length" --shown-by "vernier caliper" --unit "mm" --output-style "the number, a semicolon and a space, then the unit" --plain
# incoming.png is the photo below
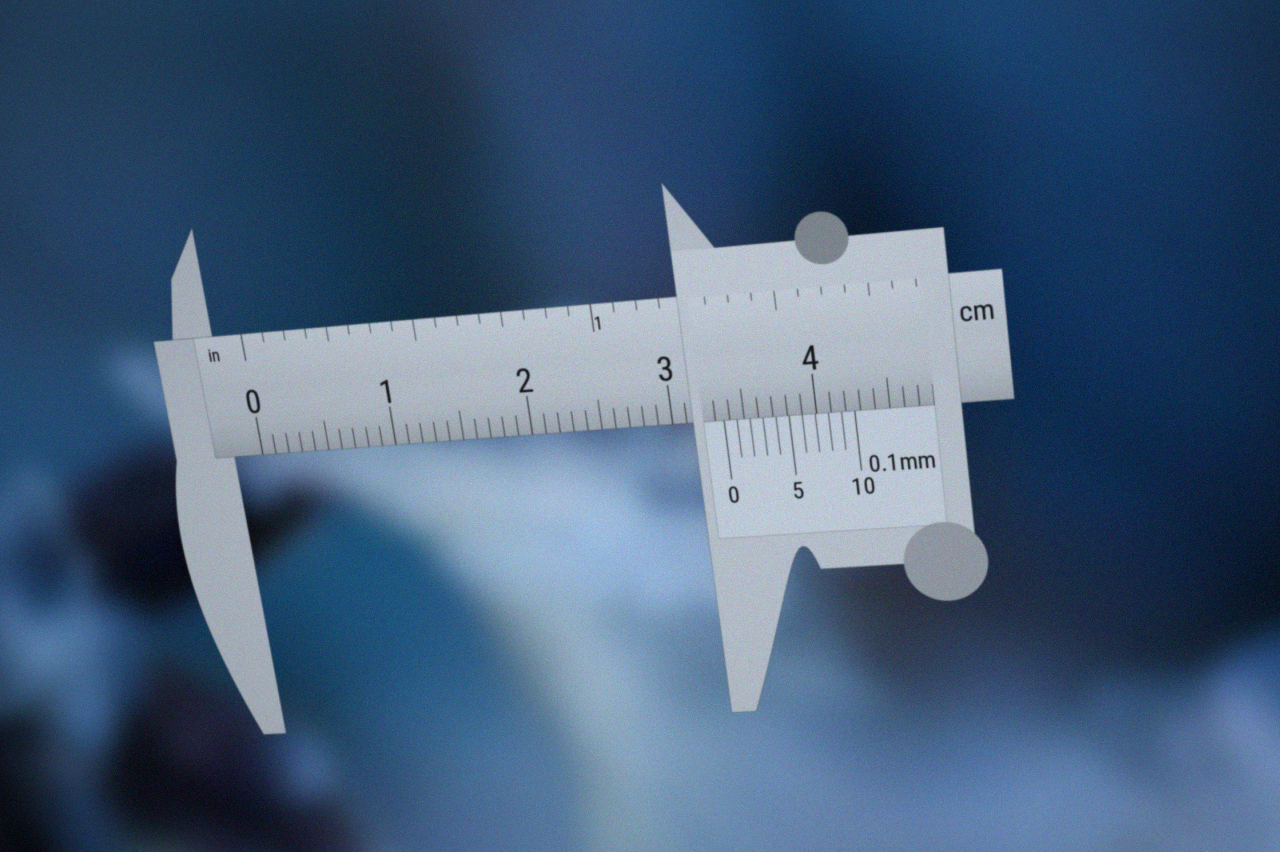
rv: 33.6; mm
